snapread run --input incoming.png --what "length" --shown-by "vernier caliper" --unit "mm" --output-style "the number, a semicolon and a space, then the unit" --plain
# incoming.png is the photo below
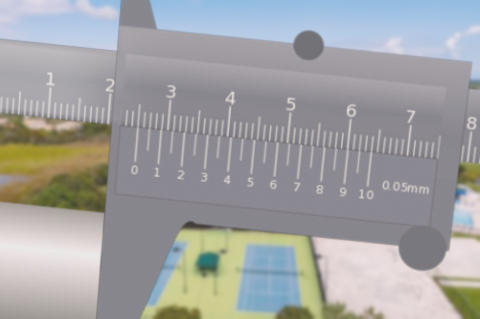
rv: 25.0; mm
